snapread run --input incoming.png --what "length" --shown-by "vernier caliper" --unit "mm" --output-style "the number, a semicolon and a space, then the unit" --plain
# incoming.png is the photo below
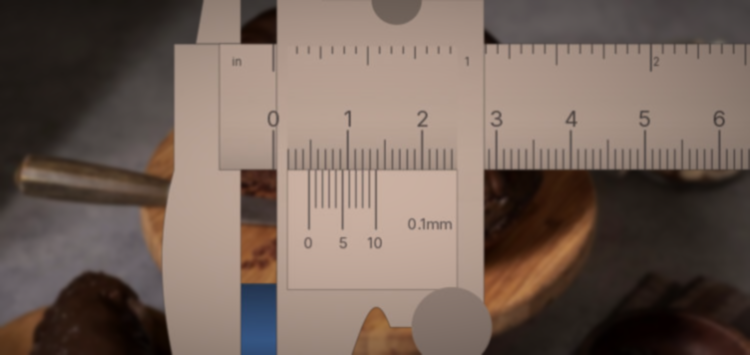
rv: 4.8; mm
